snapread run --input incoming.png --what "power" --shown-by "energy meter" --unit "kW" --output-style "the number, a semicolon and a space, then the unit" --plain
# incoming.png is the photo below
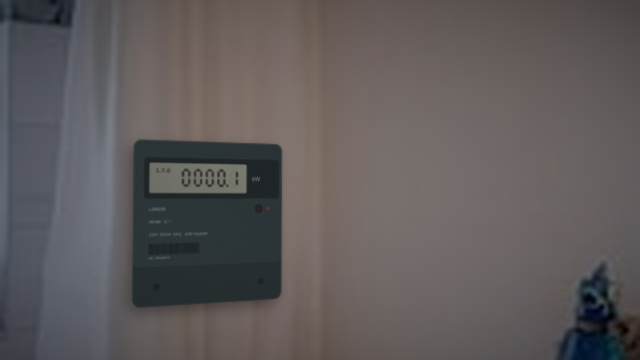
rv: 0.1; kW
